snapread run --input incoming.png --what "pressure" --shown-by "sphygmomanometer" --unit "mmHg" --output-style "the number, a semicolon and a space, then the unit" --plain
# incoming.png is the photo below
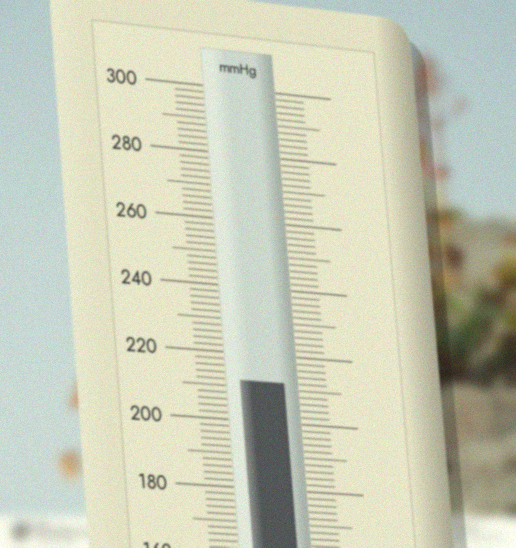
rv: 212; mmHg
